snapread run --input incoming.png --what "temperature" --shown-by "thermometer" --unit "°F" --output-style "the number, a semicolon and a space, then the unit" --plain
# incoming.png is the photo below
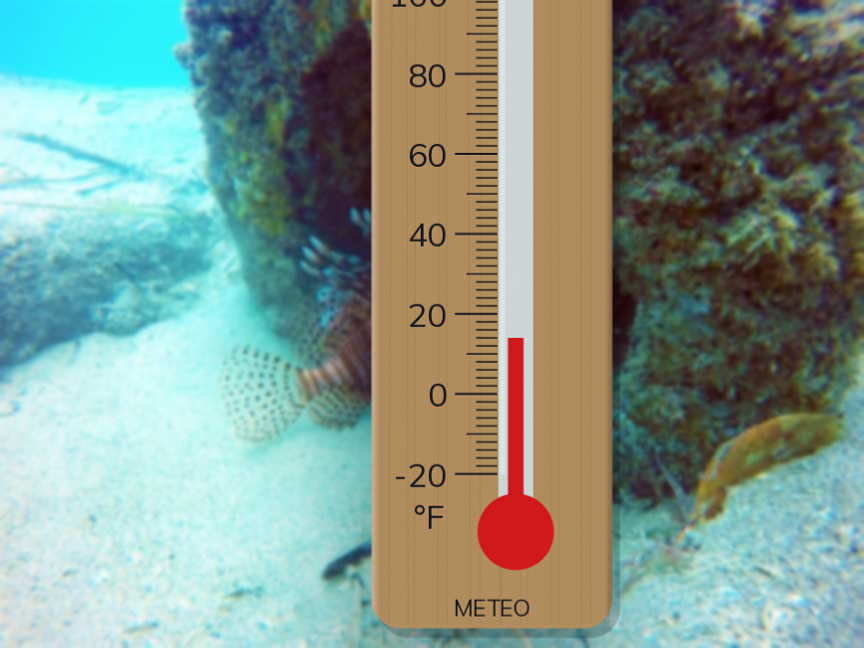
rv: 14; °F
